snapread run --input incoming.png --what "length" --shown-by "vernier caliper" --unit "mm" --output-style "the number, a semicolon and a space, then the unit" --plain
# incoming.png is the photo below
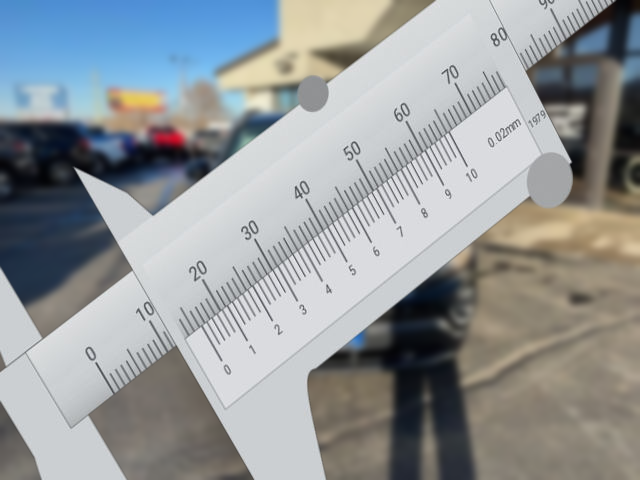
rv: 16.4; mm
